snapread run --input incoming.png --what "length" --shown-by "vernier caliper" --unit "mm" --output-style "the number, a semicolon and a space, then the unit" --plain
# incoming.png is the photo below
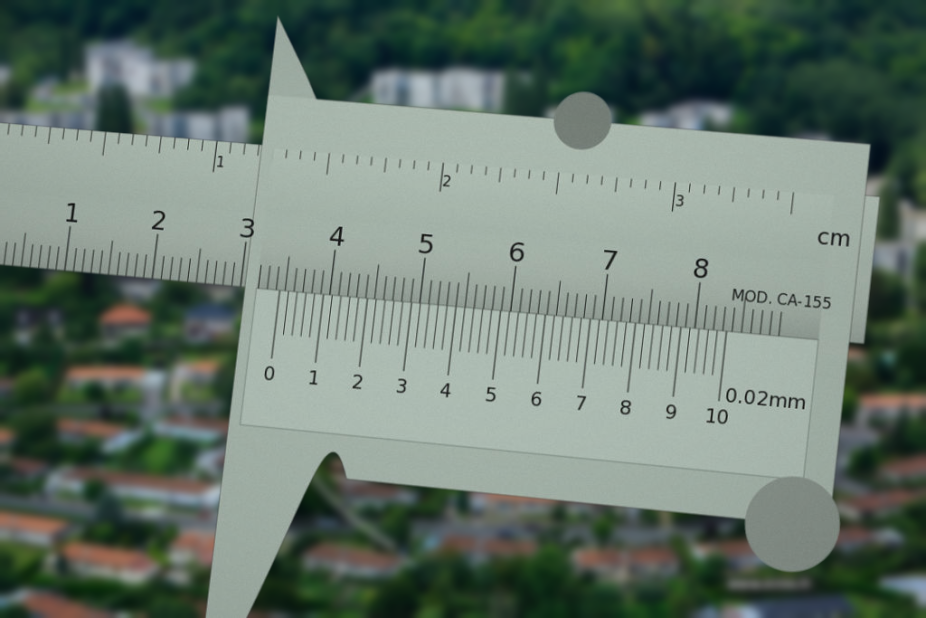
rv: 34.4; mm
